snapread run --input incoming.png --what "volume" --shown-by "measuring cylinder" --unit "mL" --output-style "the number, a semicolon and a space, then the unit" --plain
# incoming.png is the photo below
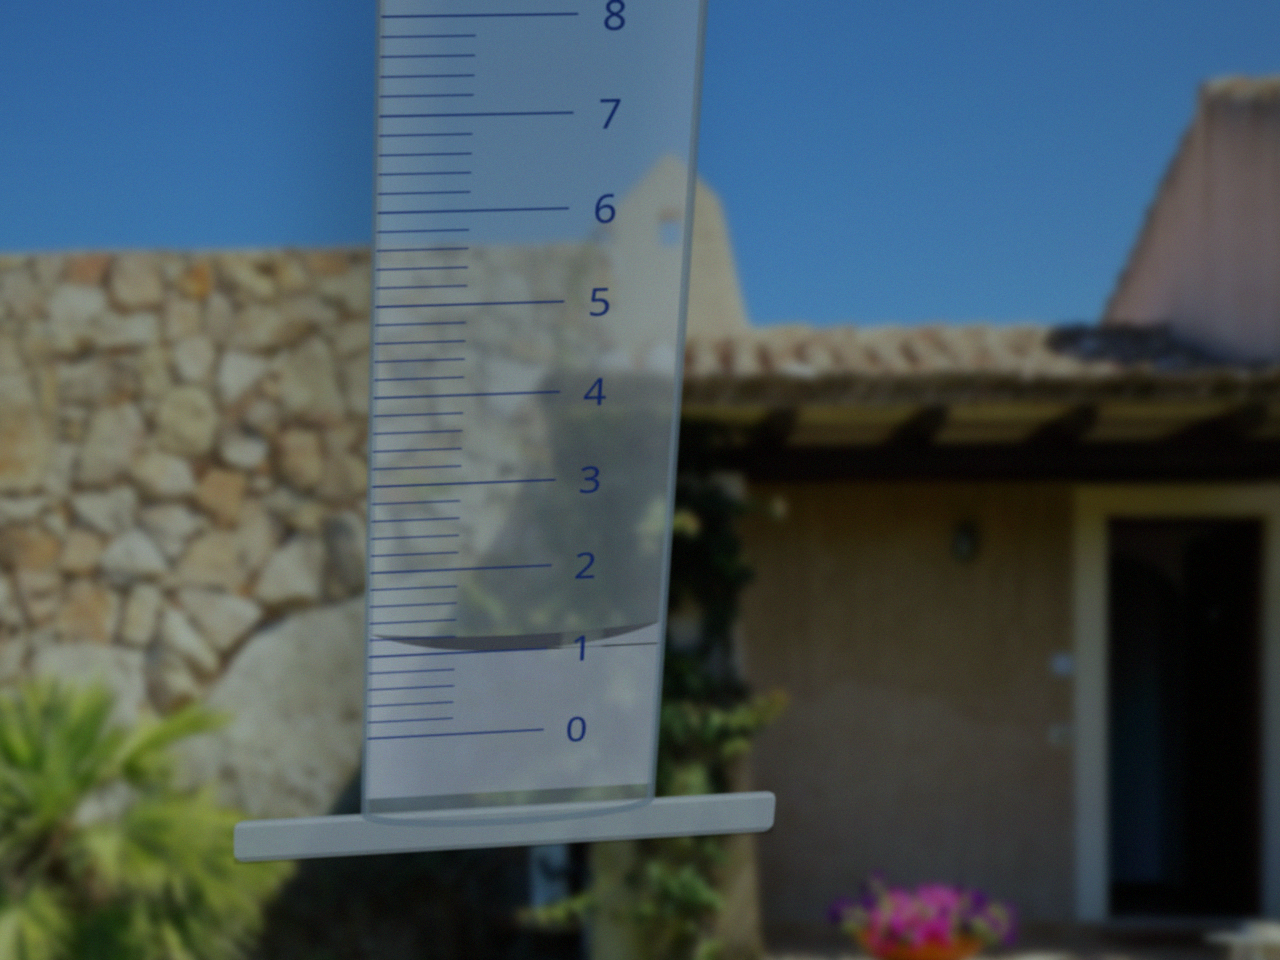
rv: 1; mL
